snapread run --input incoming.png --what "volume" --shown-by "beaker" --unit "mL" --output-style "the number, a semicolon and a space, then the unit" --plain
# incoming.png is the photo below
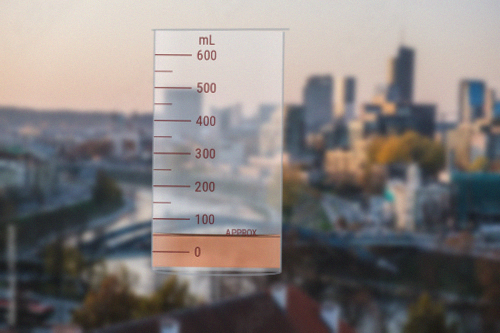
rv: 50; mL
